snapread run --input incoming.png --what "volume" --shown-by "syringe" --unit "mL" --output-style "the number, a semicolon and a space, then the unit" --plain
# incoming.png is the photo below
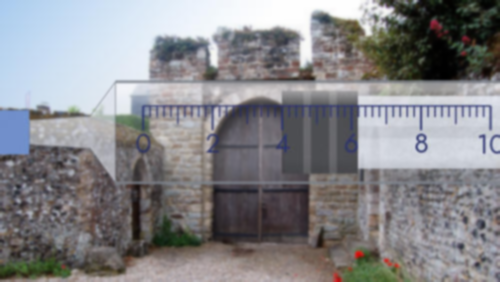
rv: 4; mL
